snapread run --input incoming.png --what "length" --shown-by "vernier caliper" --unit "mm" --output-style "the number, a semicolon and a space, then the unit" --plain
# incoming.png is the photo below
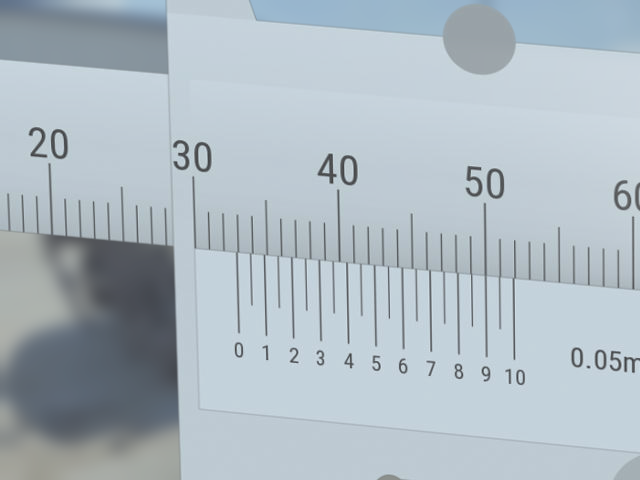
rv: 32.9; mm
